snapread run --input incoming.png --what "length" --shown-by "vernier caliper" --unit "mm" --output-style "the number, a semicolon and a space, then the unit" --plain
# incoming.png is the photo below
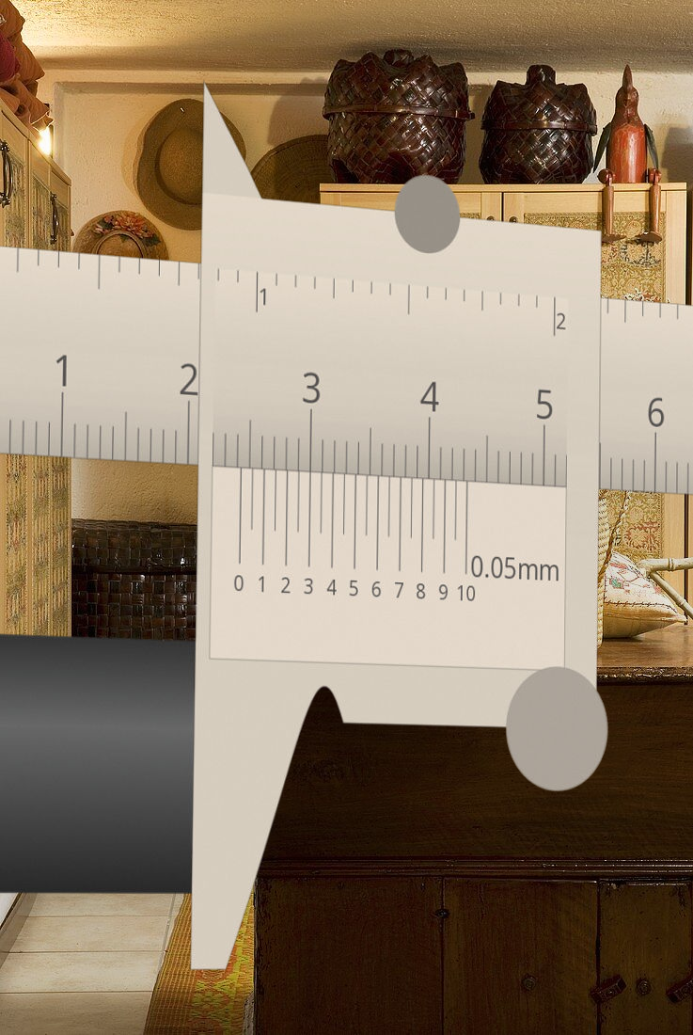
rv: 24.3; mm
